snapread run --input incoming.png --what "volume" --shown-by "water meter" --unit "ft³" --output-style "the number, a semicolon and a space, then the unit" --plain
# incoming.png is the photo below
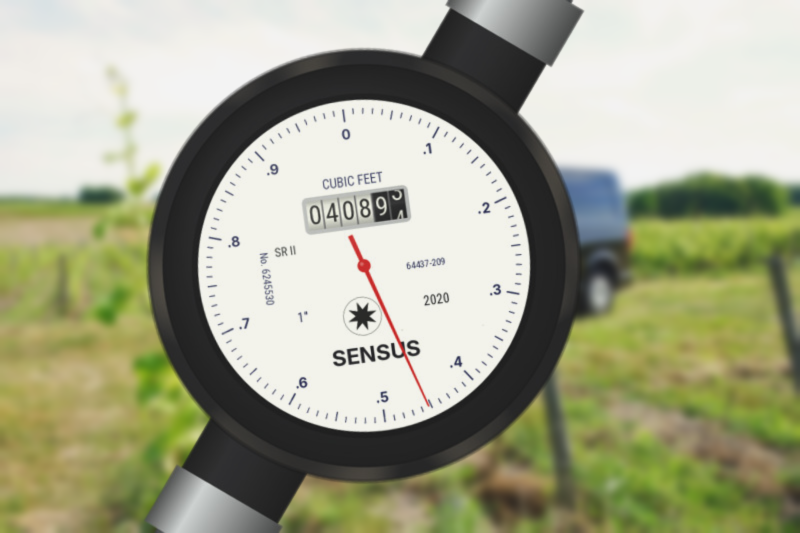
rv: 40893.45; ft³
